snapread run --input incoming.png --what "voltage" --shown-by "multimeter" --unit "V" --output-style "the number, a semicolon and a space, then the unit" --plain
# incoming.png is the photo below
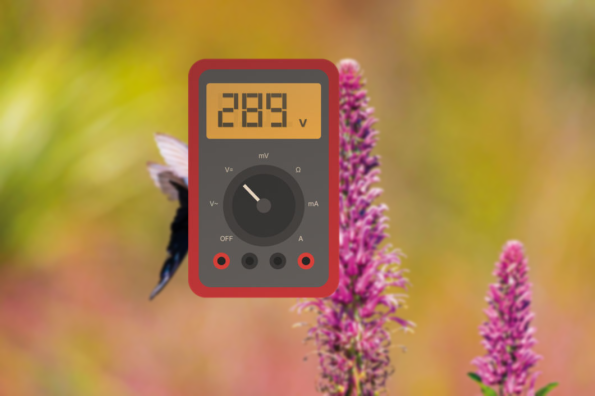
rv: 289; V
